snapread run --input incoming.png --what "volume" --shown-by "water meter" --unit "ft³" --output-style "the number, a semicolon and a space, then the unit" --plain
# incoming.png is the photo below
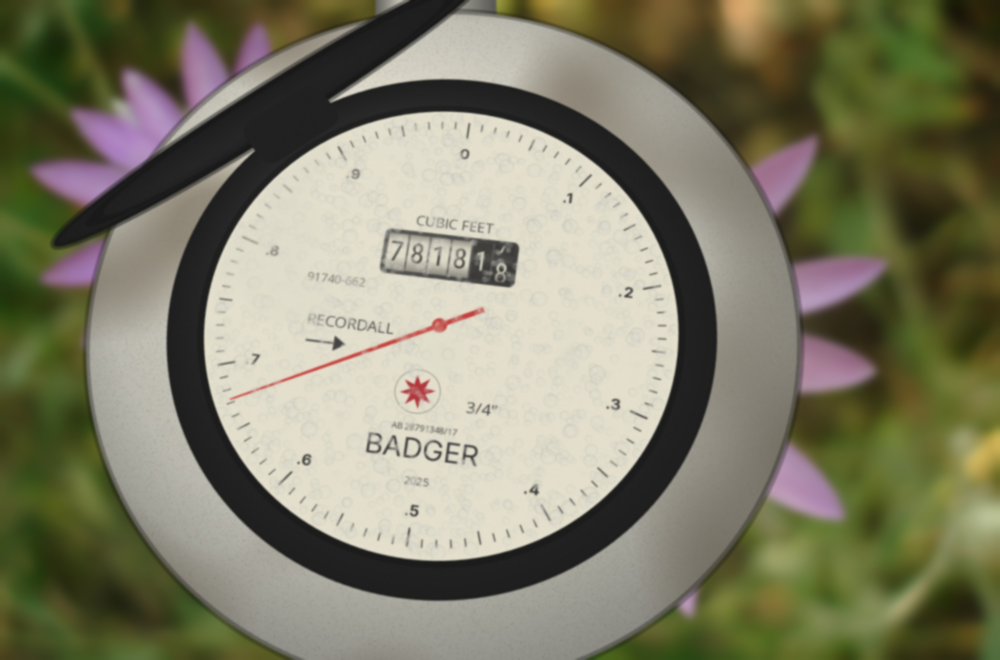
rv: 781817.67; ft³
